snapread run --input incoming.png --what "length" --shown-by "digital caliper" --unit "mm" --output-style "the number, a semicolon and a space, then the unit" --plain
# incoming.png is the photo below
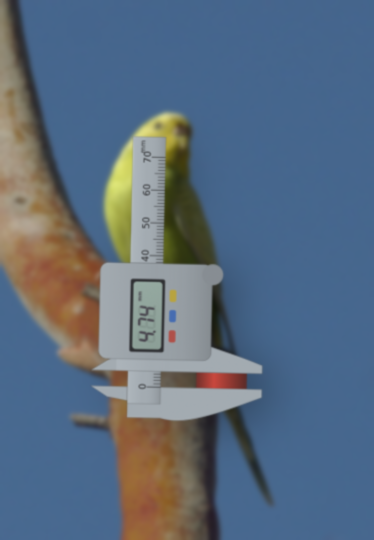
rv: 4.74; mm
